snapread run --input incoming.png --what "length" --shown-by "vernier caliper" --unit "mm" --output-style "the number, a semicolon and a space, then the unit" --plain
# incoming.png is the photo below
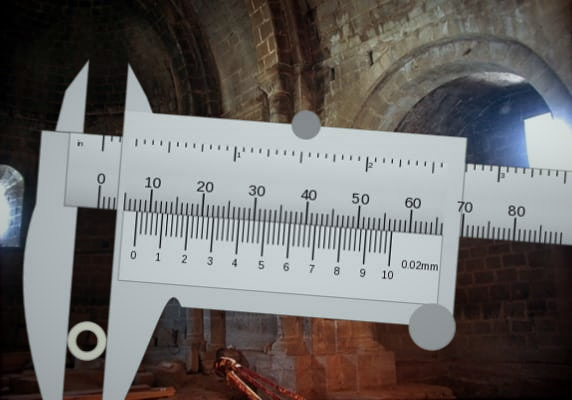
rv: 7.5; mm
